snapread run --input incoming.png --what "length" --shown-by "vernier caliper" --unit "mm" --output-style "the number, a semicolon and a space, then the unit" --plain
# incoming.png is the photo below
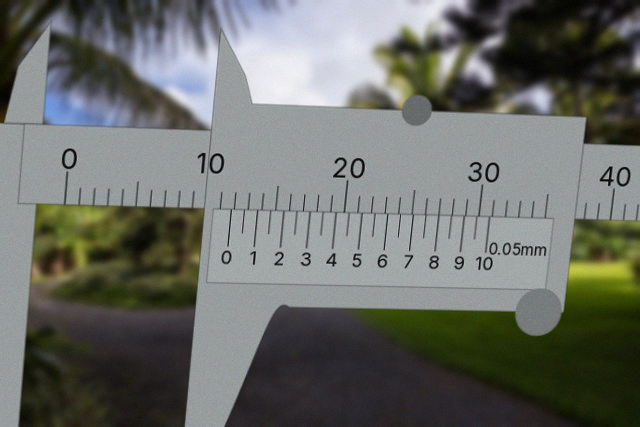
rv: 11.8; mm
